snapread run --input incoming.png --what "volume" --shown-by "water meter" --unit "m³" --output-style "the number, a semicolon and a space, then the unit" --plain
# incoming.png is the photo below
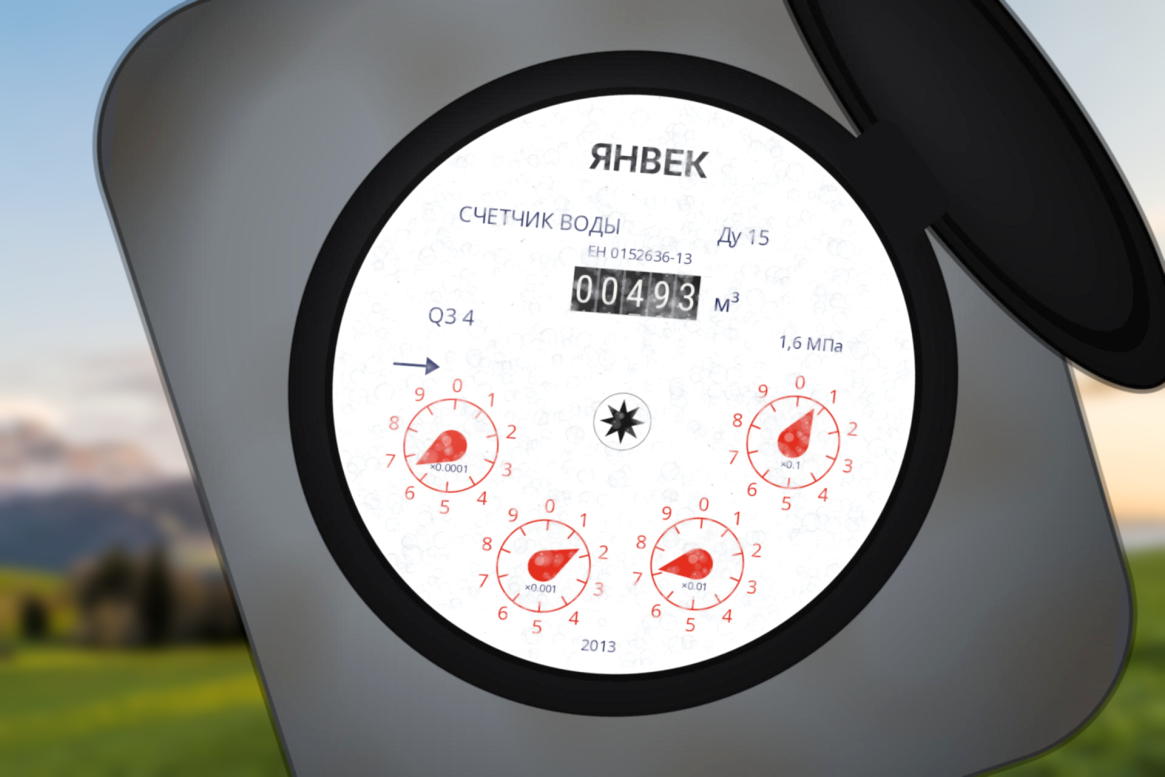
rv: 493.0716; m³
